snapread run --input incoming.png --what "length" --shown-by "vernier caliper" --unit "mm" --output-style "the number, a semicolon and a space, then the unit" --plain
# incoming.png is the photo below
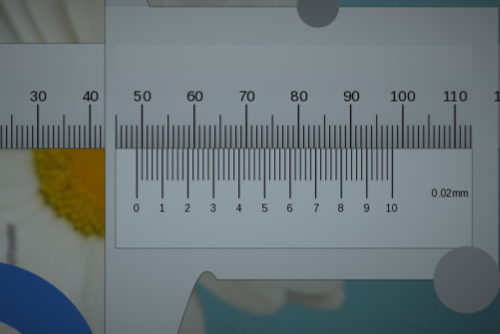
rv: 49.0; mm
